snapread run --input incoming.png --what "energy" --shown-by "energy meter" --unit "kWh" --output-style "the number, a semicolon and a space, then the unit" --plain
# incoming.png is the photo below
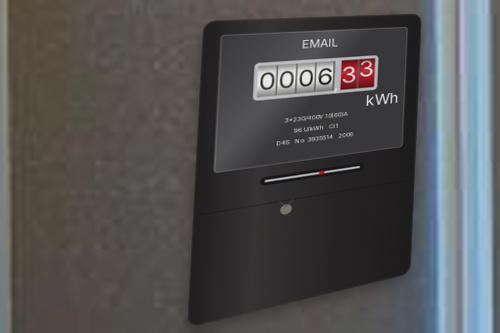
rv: 6.33; kWh
